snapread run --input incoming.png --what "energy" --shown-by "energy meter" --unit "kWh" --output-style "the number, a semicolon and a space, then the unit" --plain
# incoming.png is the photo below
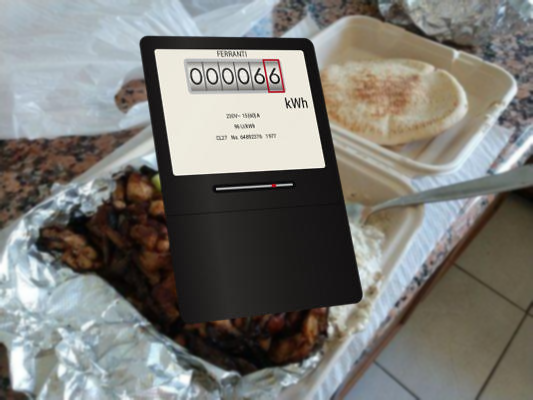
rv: 6.6; kWh
